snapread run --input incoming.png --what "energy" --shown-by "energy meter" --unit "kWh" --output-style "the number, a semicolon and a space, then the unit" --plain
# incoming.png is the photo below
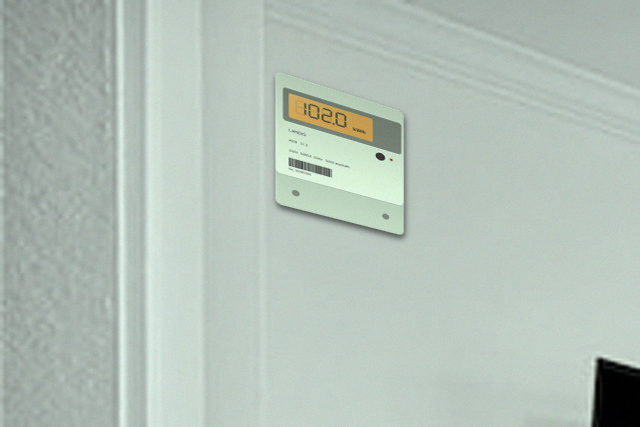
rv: 102.0; kWh
